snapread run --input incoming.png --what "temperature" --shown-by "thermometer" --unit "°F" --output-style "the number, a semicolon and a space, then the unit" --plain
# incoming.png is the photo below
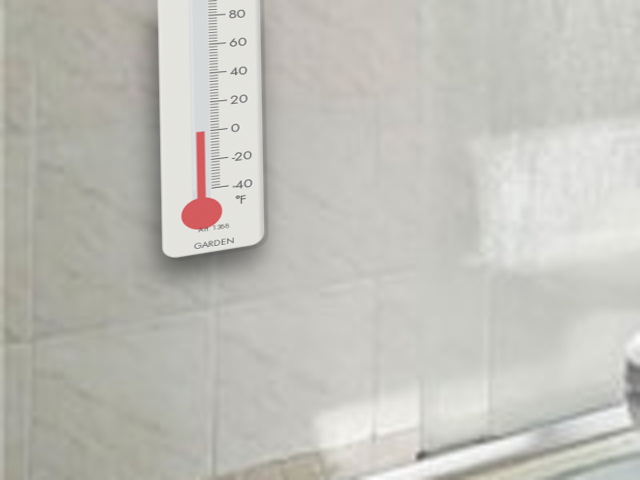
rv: 0; °F
